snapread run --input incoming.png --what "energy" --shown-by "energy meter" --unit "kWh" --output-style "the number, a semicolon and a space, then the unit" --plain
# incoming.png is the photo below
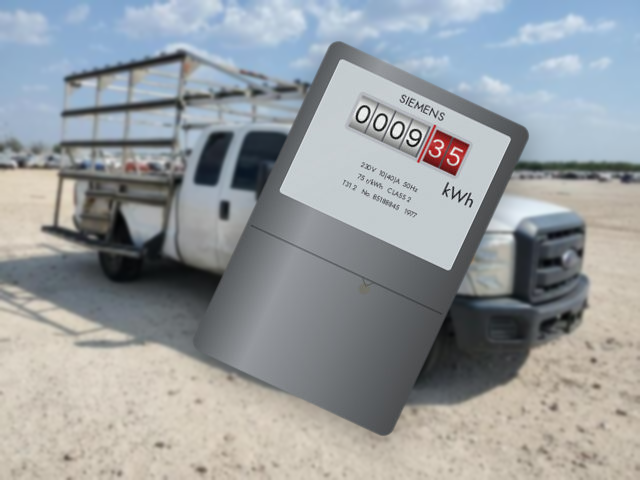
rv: 9.35; kWh
